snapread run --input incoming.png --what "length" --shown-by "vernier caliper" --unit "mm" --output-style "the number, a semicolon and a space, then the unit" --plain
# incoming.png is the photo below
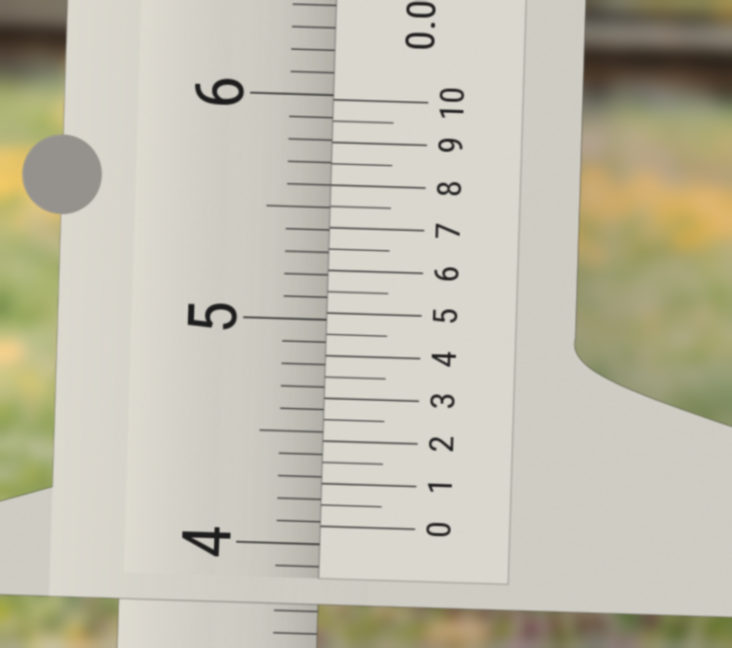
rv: 40.8; mm
